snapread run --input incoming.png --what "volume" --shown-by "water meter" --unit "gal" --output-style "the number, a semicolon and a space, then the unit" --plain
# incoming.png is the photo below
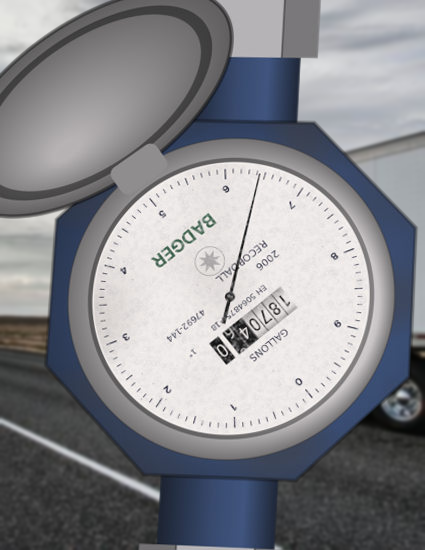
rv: 1870456.4; gal
